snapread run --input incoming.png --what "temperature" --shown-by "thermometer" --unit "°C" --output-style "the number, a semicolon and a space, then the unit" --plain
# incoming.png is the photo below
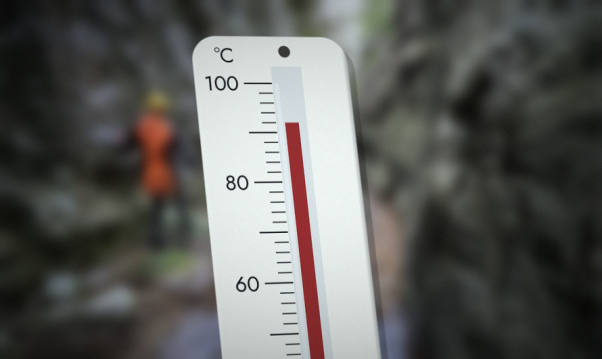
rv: 92; °C
